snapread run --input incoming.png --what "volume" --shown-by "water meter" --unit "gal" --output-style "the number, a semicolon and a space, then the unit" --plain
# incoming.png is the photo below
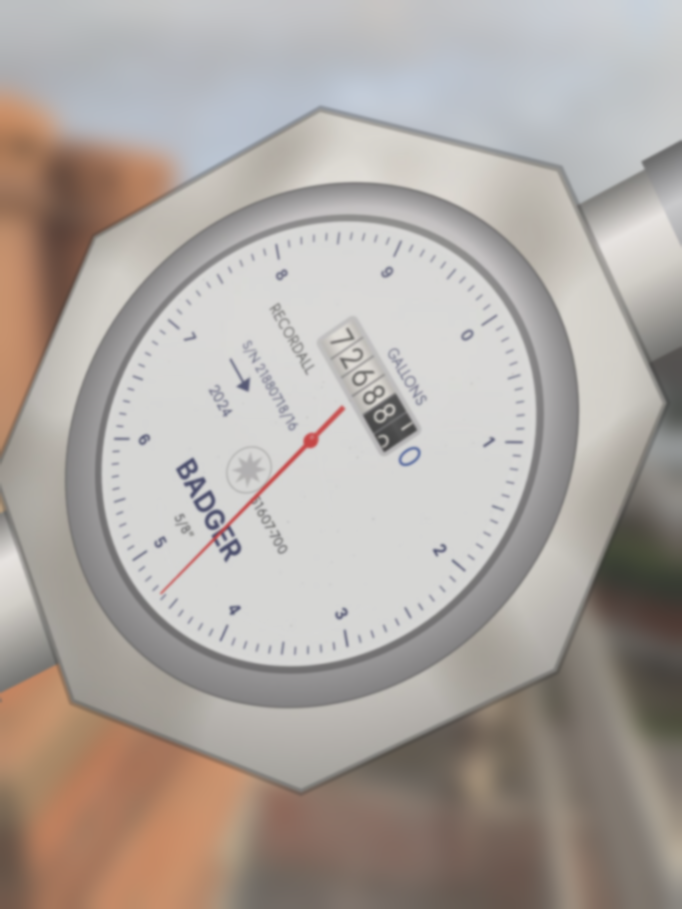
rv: 7268814.6; gal
